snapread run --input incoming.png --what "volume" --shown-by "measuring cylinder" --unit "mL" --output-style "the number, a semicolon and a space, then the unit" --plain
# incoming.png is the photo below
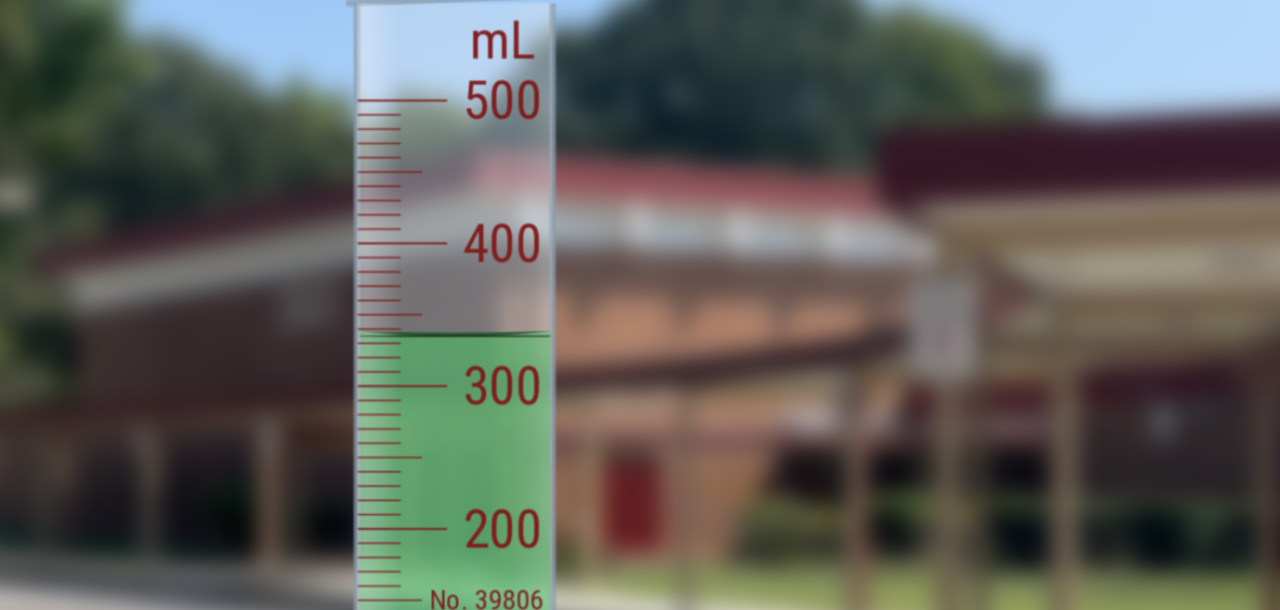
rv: 335; mL
